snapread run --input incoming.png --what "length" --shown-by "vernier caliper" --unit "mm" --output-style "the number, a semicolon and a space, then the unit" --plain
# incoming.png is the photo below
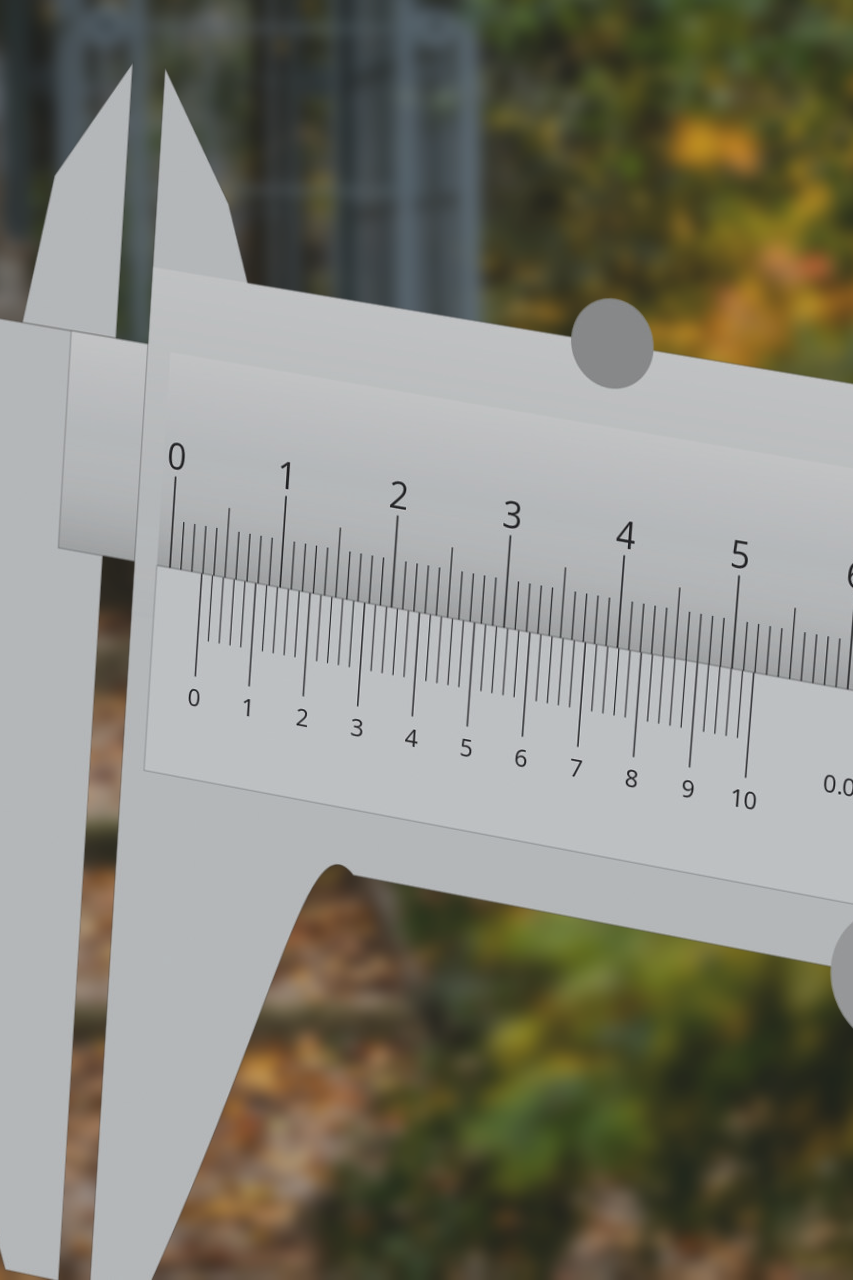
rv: 2.9; mm
